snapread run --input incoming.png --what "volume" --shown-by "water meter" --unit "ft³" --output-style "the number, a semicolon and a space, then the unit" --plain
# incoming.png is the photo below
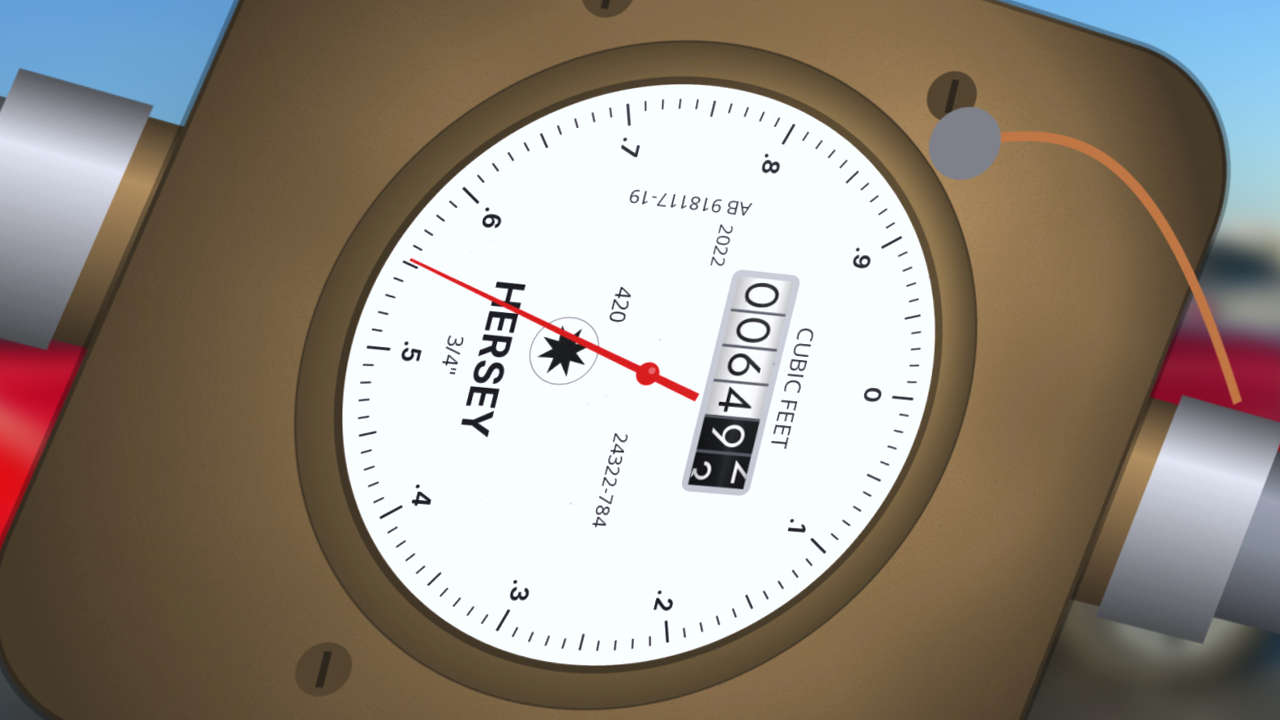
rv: 6492.55; ft³
